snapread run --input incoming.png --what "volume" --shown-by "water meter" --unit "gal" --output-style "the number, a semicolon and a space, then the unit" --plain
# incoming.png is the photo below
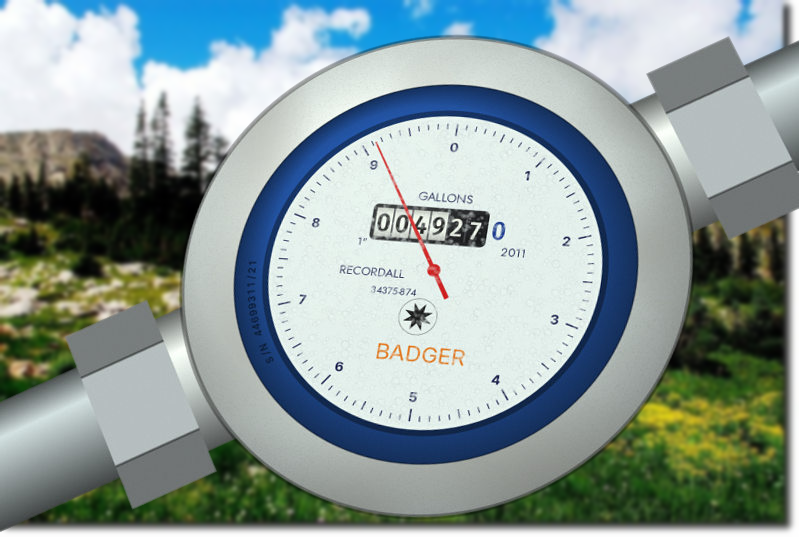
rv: 49269.1; gal
